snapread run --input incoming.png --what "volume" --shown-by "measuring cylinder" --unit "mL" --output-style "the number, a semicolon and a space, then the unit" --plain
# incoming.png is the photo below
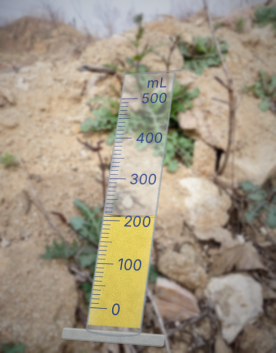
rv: 210; mL
